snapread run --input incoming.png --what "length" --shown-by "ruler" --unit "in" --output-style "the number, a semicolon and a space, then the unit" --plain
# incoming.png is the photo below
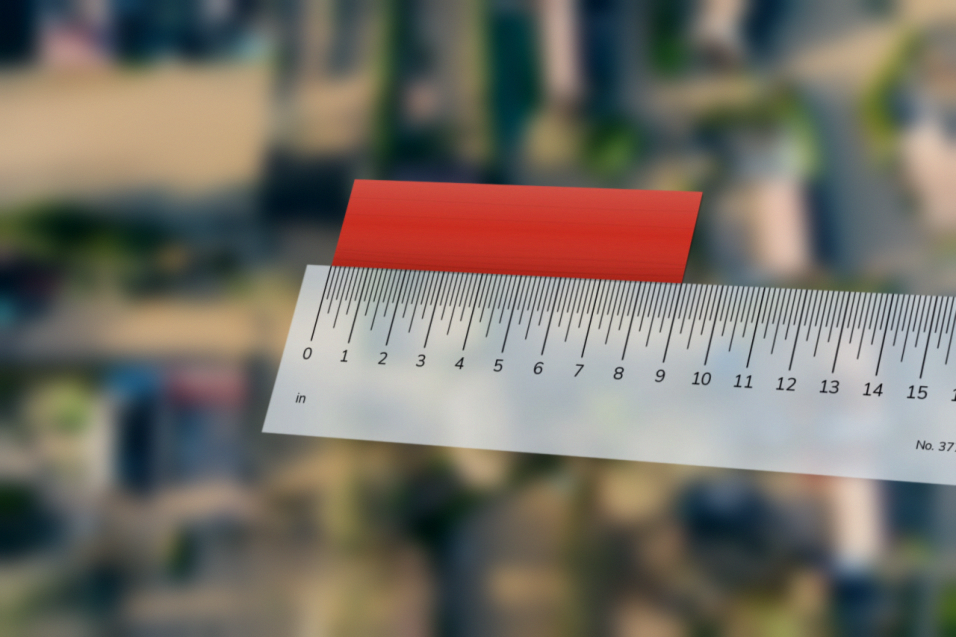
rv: 9; in
